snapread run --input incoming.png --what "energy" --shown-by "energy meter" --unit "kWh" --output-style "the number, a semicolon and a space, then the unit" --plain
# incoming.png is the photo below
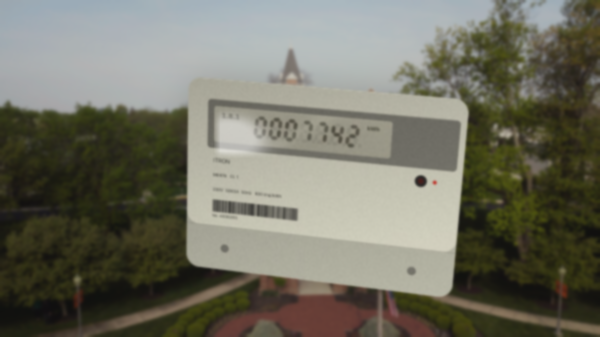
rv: 7742; kWh
